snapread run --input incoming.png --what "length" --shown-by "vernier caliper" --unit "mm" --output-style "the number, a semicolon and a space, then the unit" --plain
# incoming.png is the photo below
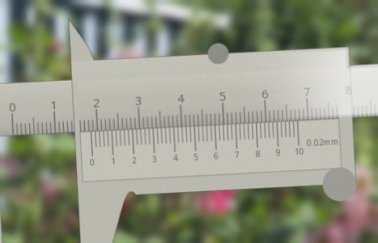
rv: 18.5; mm
